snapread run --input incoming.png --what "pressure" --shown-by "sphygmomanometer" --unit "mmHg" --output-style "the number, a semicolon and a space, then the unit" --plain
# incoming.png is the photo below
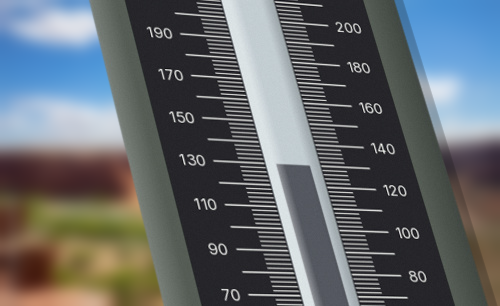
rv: 130; mmHg
